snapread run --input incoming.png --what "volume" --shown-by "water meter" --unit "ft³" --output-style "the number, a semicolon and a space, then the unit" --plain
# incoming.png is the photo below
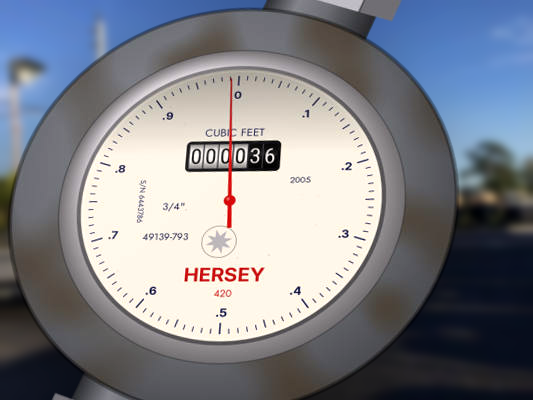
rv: 35.99; ft³
